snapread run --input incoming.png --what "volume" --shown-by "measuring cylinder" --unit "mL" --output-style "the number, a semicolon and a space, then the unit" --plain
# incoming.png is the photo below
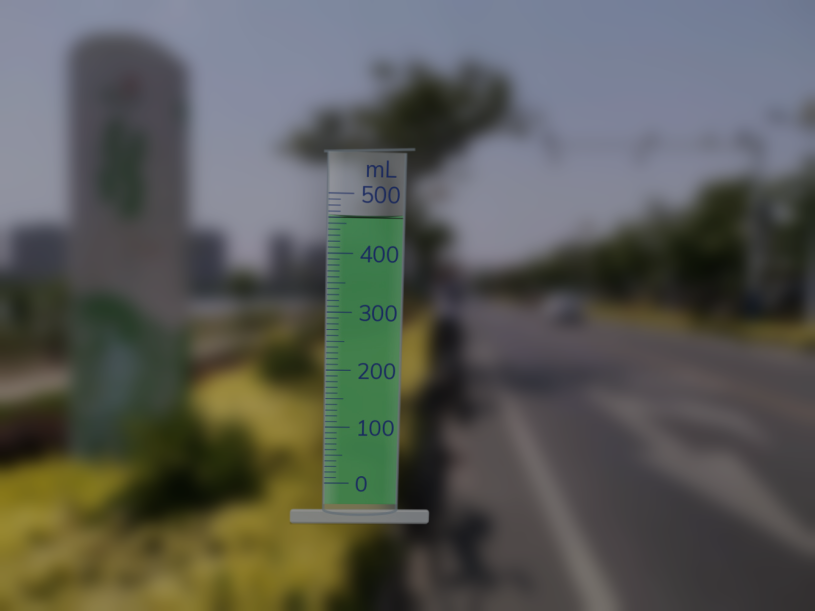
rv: 460; mL
